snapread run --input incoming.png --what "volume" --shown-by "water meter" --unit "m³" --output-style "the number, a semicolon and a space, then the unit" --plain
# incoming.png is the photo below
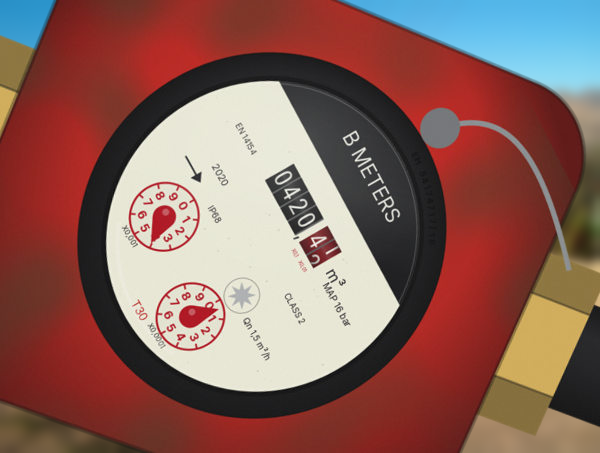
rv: 420.4140; m³
